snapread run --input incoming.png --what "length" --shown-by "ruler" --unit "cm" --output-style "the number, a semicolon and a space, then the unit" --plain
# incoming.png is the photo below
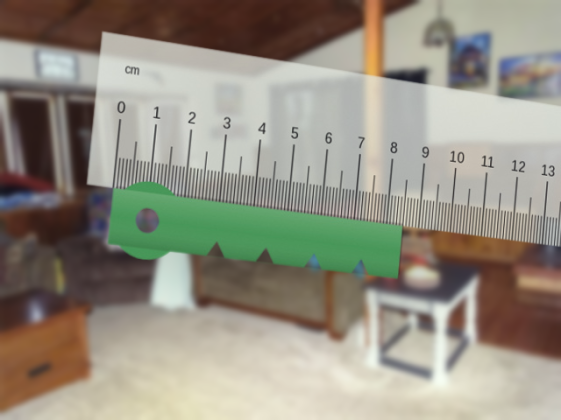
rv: 8.5; cm
